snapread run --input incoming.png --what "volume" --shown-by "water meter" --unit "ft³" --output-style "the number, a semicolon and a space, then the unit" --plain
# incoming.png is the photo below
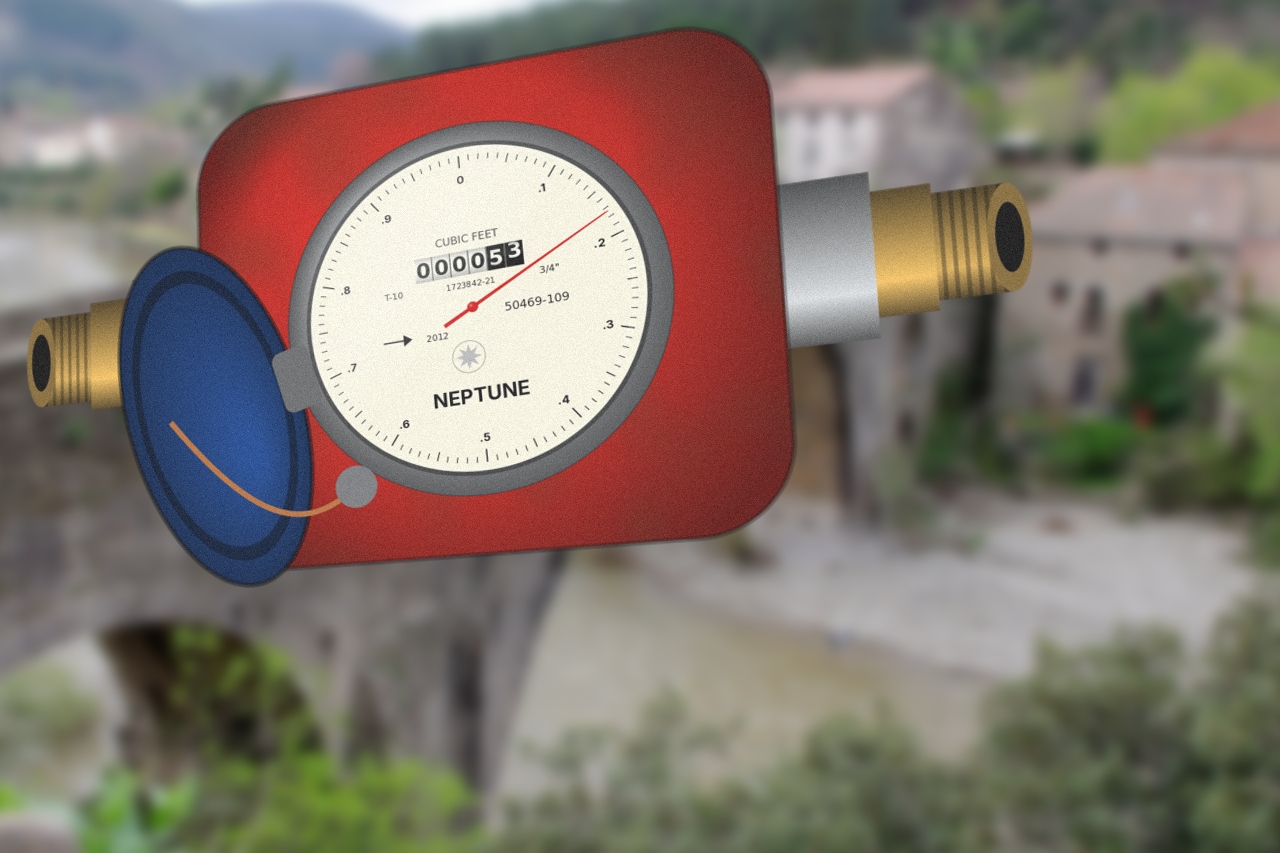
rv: 53.17; ft³
